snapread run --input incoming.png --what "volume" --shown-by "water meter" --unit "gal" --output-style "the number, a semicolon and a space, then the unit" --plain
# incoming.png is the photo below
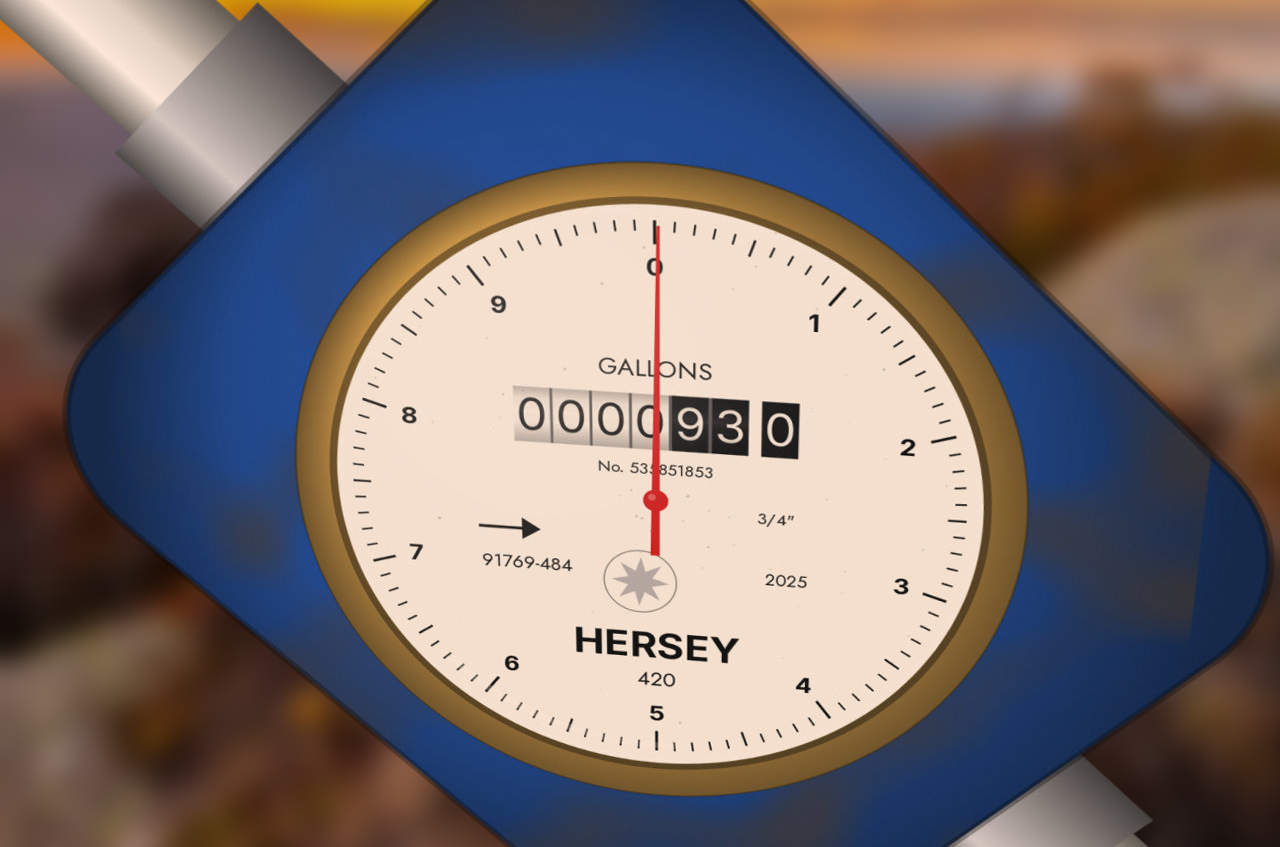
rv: 930.0; gal
